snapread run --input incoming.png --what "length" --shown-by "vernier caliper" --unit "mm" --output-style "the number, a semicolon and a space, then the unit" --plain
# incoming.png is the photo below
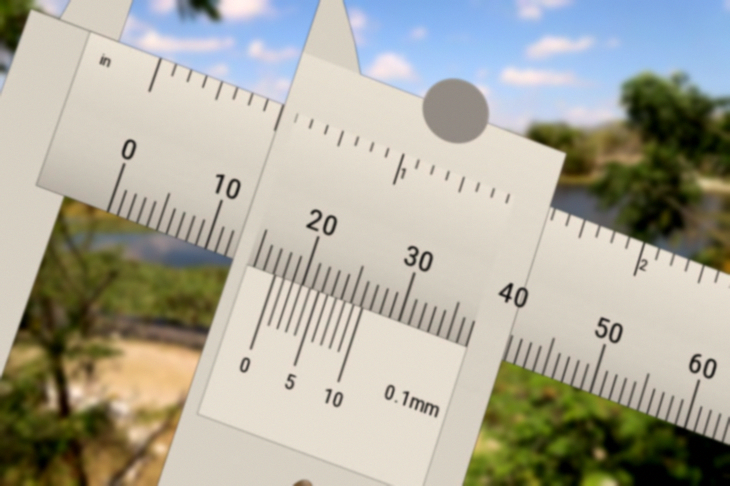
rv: 17.2; mm
